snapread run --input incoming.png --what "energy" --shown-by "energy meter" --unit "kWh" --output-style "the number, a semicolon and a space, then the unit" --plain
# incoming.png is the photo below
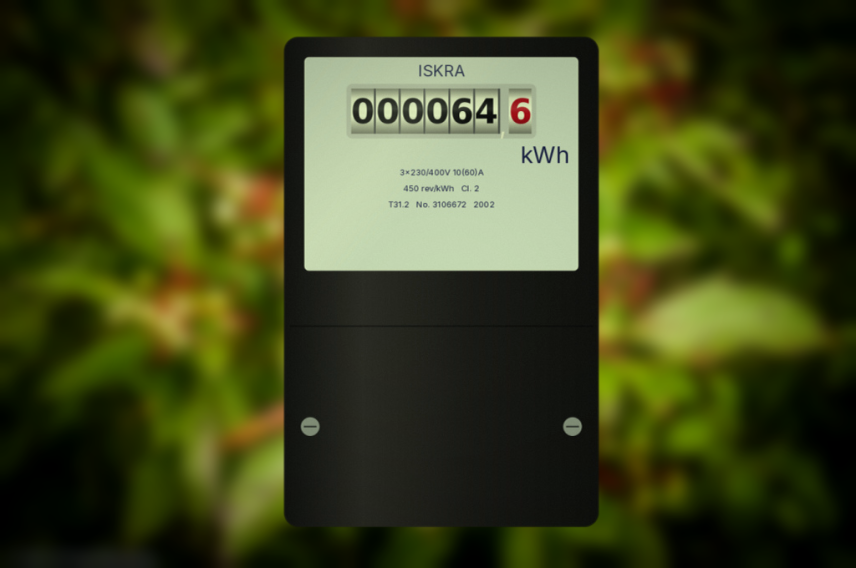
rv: 64.6; kWh
